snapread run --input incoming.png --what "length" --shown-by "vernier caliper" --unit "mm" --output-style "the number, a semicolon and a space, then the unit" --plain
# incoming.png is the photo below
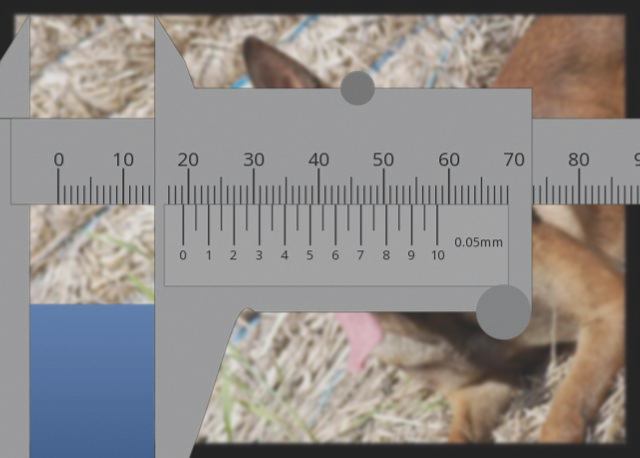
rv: 19.2; mm
